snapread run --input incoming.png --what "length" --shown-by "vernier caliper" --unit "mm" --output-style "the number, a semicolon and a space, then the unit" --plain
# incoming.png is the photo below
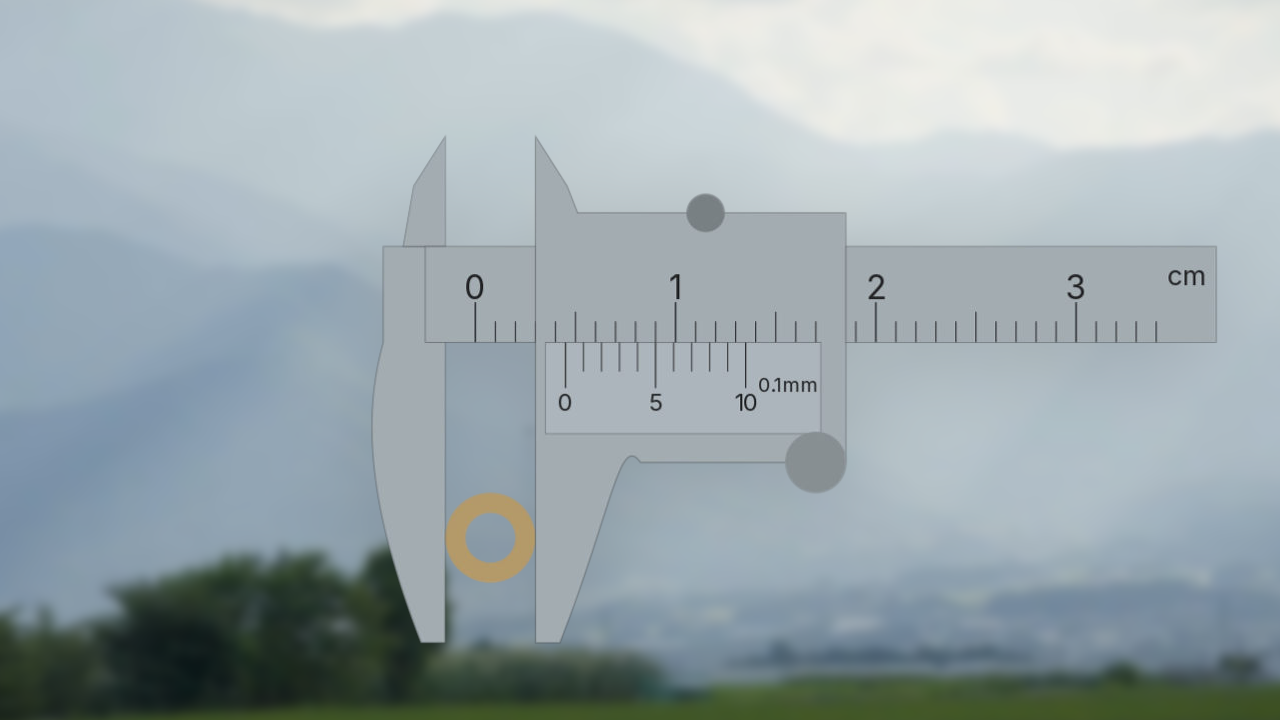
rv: 4.5; mm
